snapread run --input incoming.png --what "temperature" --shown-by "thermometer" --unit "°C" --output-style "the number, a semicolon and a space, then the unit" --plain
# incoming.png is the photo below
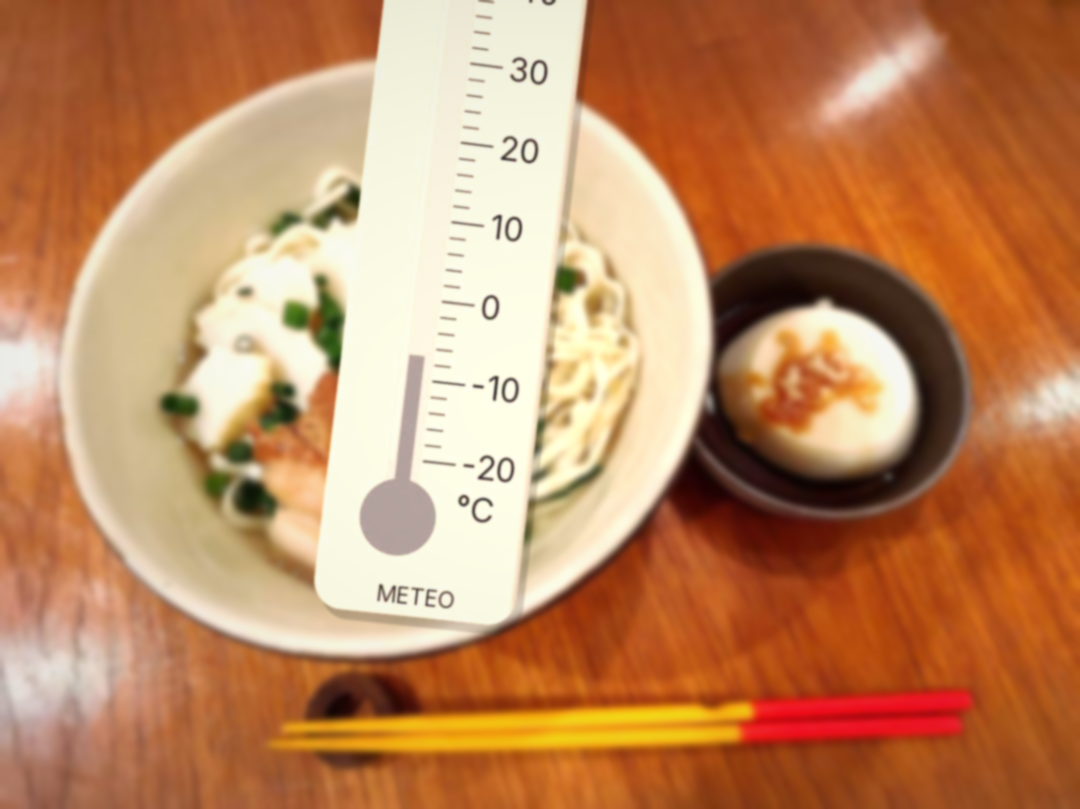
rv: -7; °C
